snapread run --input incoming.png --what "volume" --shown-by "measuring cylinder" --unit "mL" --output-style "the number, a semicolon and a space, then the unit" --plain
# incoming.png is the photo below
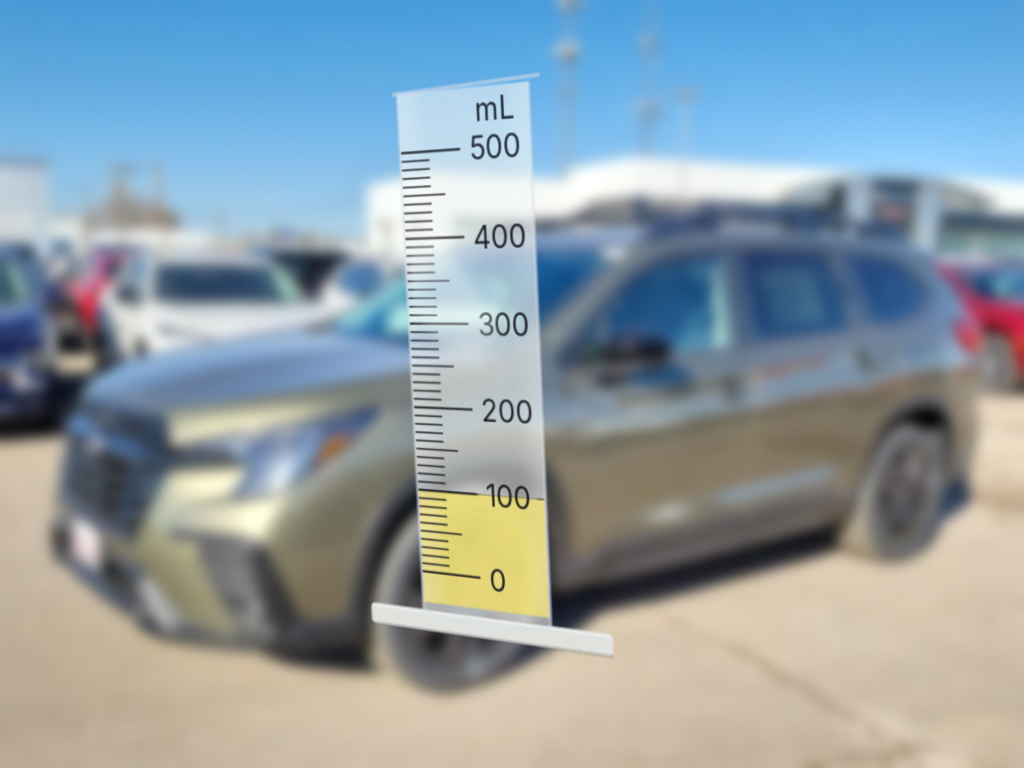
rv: 100; mL
